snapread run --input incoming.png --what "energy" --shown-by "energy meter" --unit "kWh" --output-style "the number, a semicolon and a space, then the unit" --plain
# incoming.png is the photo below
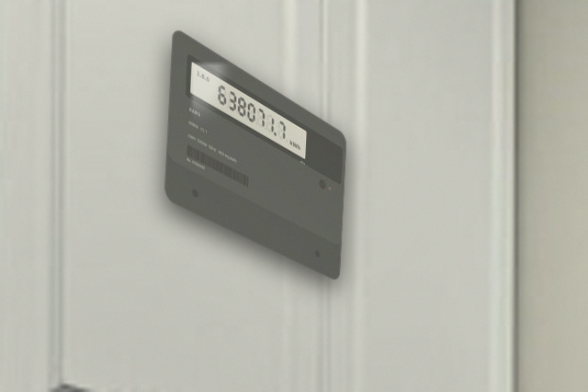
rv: 638071.7; kWh
